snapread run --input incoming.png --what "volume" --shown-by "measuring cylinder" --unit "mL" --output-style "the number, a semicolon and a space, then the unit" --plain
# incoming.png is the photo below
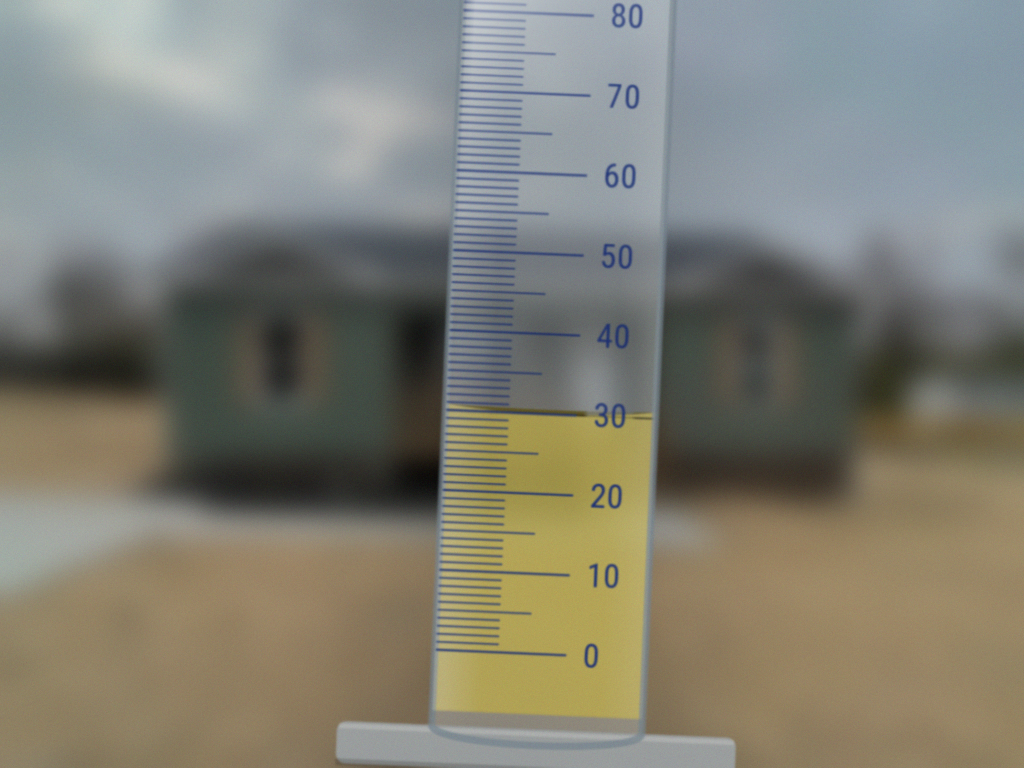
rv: 30; mL
